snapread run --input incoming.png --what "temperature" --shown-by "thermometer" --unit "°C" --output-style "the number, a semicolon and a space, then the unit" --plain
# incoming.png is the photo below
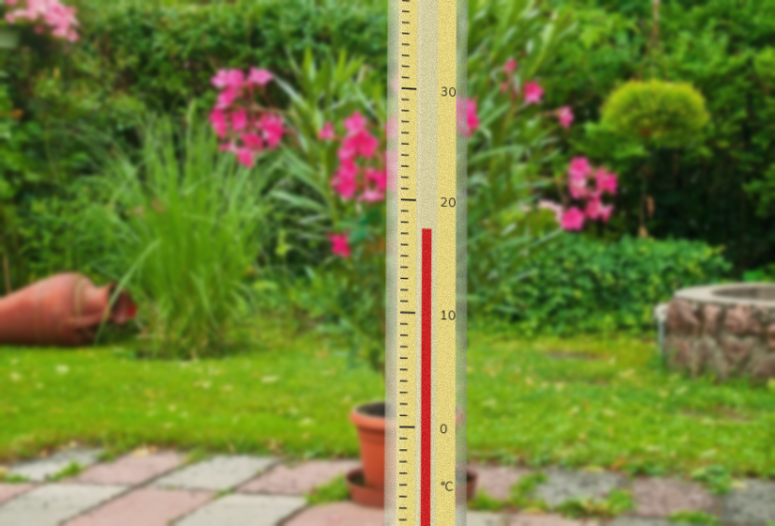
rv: 17.5; °C
